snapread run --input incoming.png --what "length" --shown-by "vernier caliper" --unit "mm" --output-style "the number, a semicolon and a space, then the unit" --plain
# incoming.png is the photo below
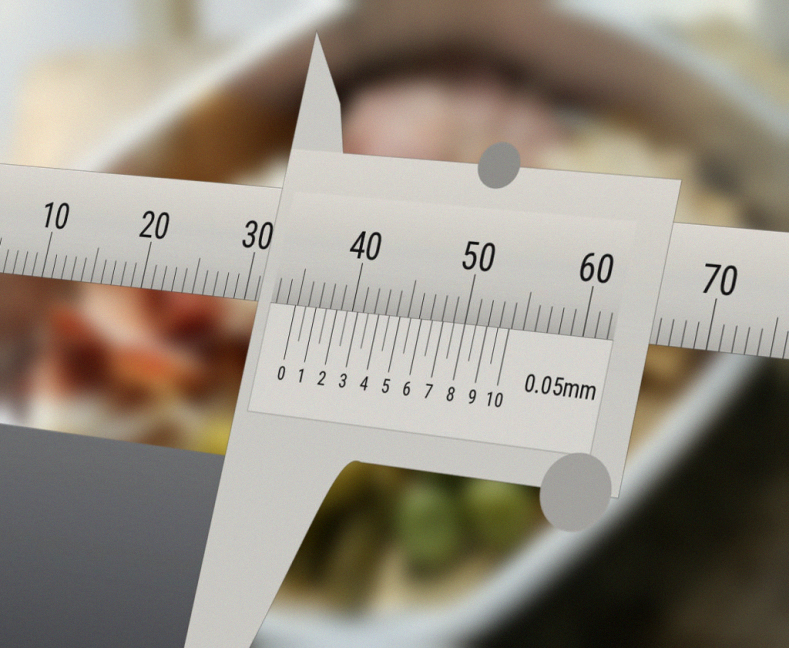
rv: 34.8; mm
